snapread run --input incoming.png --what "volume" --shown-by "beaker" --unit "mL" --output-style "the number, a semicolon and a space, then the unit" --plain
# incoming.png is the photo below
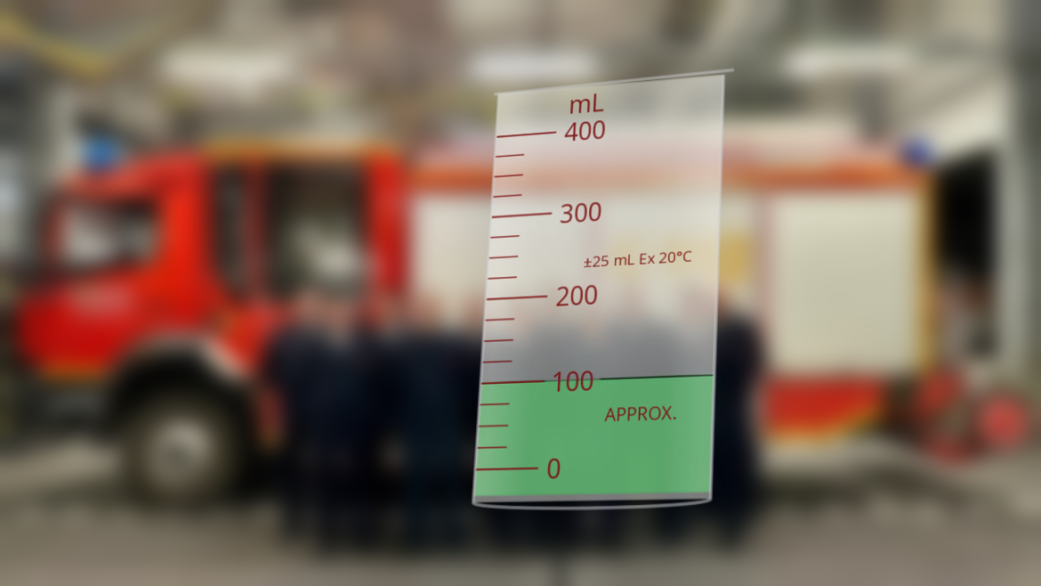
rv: 100; mL
